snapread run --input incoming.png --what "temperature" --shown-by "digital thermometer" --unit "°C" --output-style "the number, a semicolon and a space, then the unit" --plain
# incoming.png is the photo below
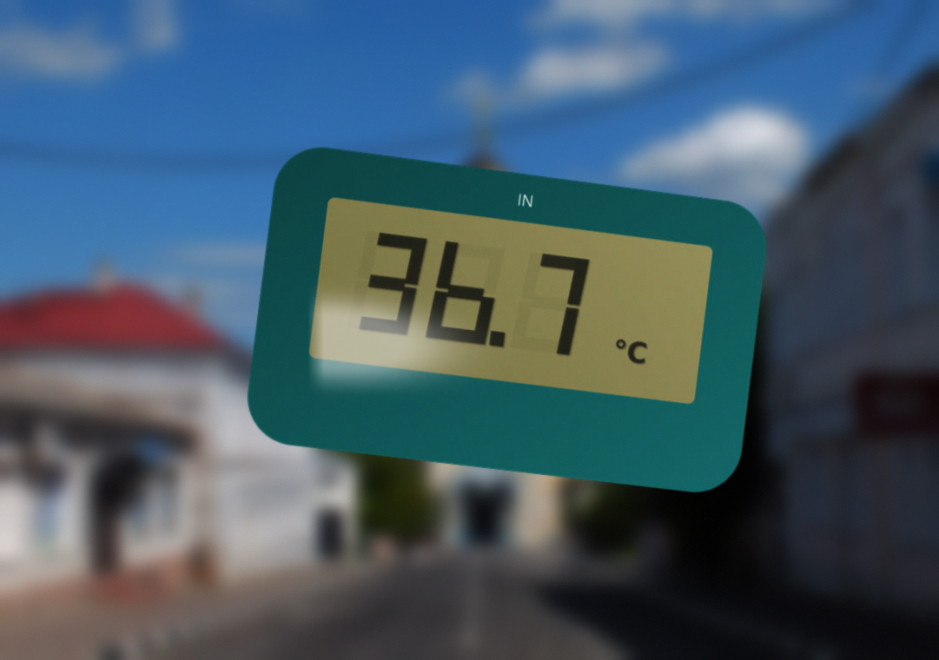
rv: 36.7; °C
